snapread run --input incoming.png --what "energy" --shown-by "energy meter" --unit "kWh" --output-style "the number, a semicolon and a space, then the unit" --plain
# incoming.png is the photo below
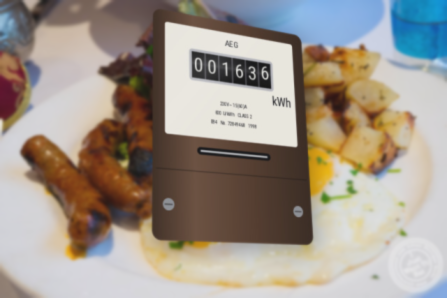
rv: 1636; kWh
